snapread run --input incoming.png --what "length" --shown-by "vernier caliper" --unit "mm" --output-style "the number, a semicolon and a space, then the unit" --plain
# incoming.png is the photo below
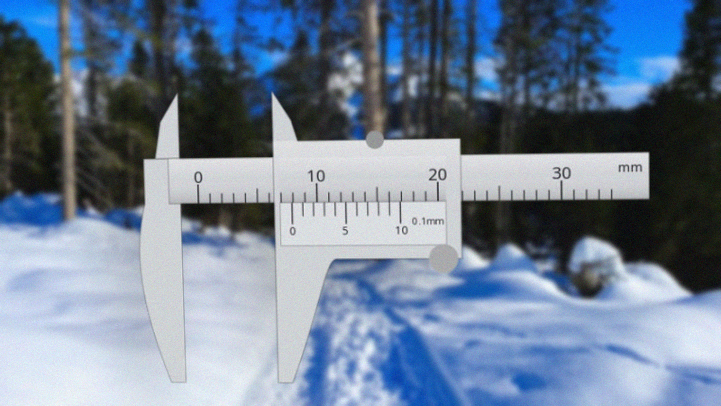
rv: 7.9; mm
